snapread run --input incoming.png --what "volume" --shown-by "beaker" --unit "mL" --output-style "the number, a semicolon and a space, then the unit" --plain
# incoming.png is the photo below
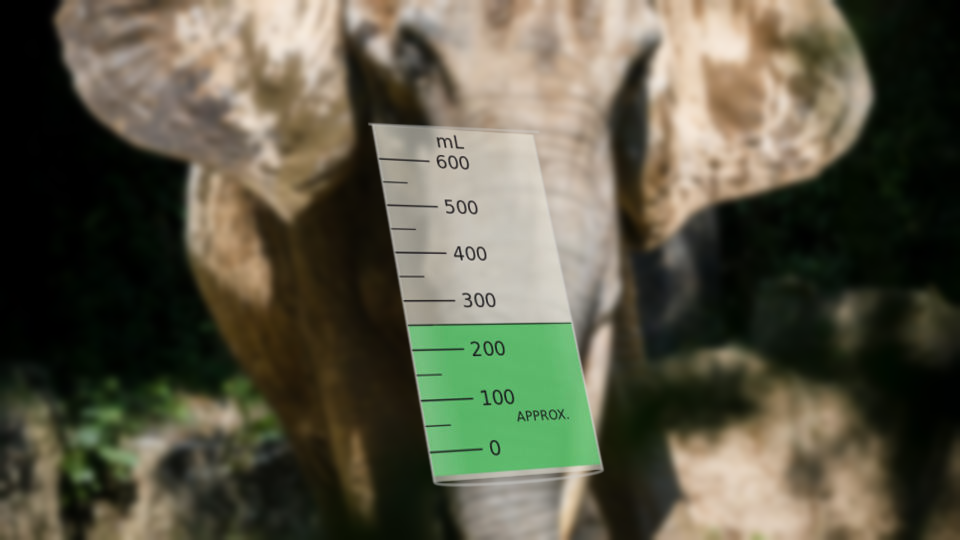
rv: 250; mL
